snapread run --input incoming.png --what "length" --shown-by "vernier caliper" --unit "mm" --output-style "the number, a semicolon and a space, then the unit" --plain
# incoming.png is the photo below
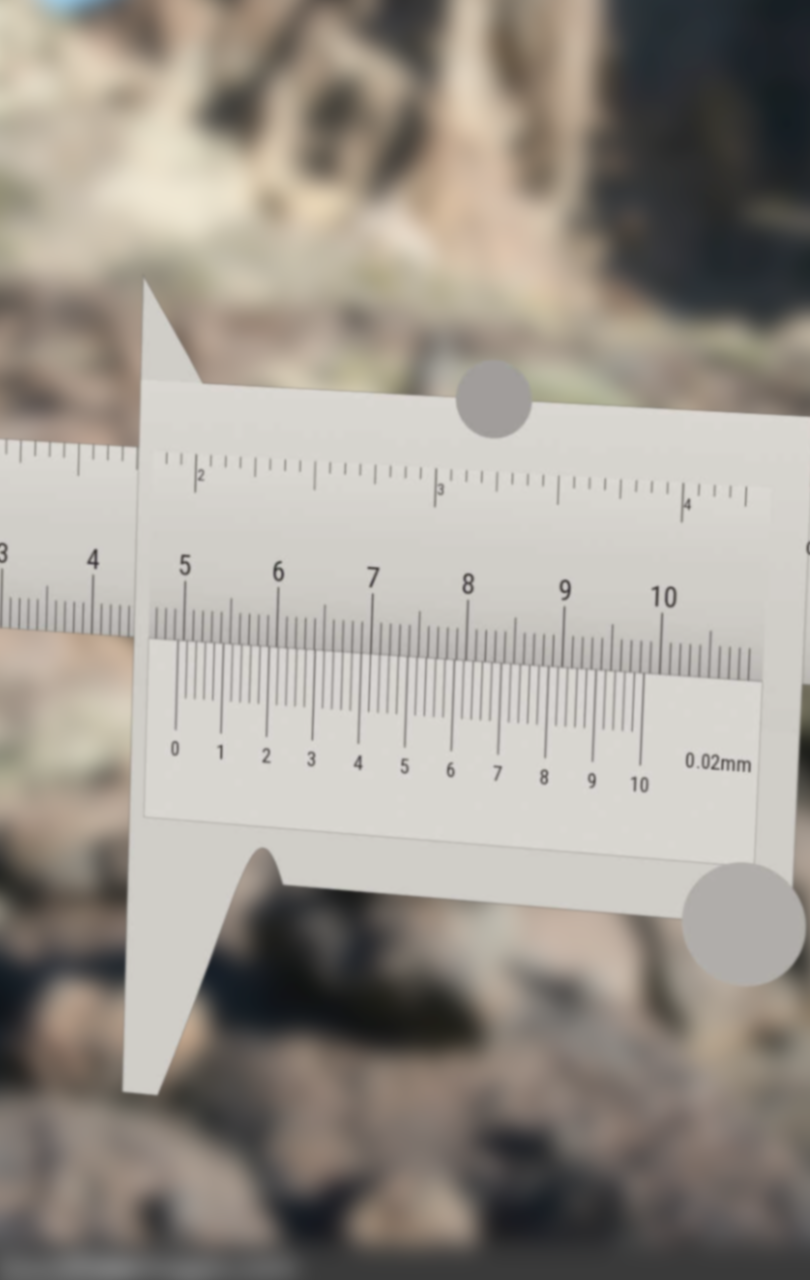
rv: 49.4; mm
